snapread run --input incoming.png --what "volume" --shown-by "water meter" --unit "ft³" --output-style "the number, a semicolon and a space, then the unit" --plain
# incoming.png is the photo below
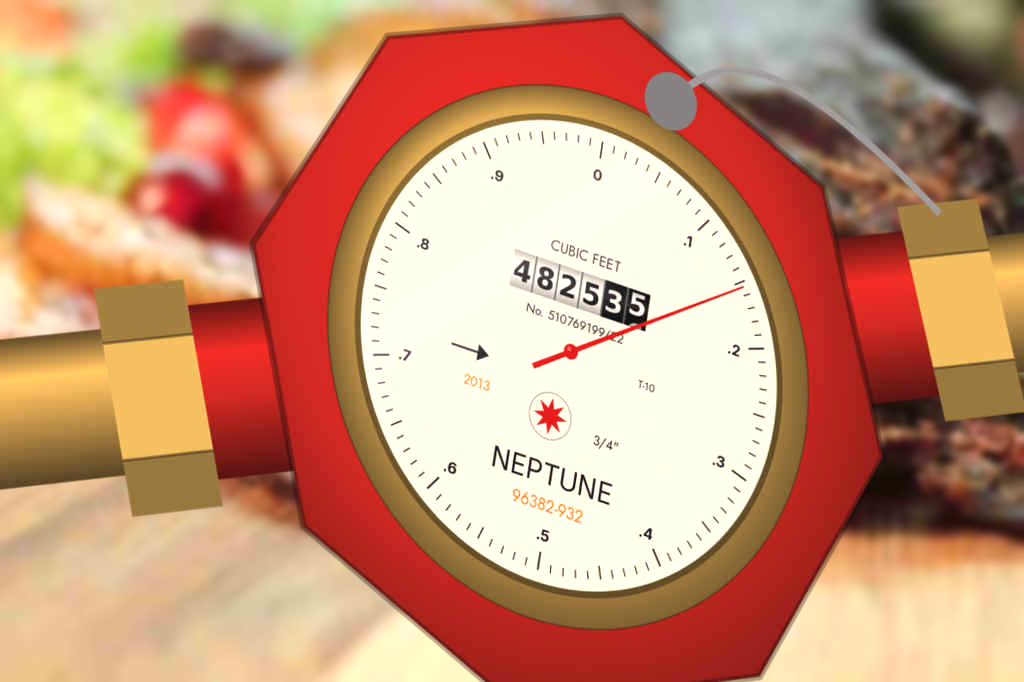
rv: 482535.15; ft³
